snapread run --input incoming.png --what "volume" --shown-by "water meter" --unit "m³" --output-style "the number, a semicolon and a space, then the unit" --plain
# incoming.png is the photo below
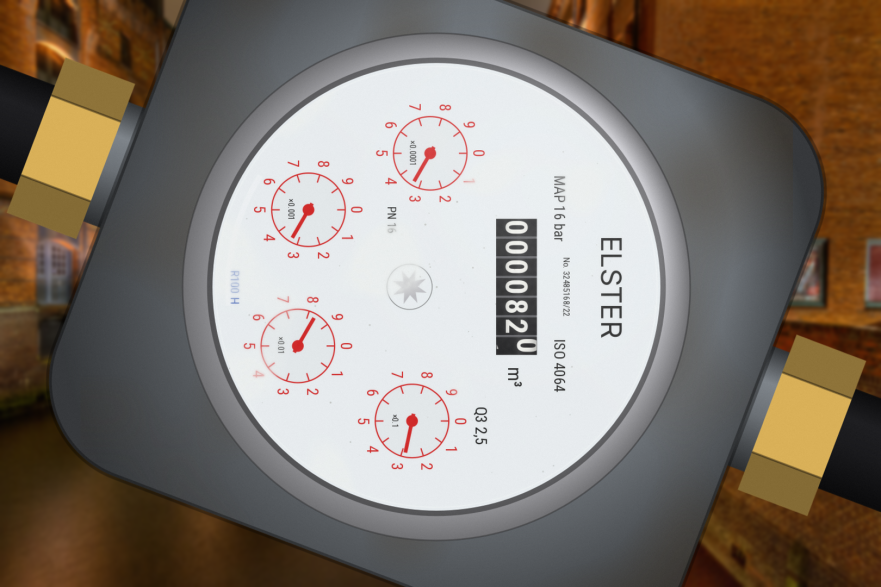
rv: 820.2833; m³
